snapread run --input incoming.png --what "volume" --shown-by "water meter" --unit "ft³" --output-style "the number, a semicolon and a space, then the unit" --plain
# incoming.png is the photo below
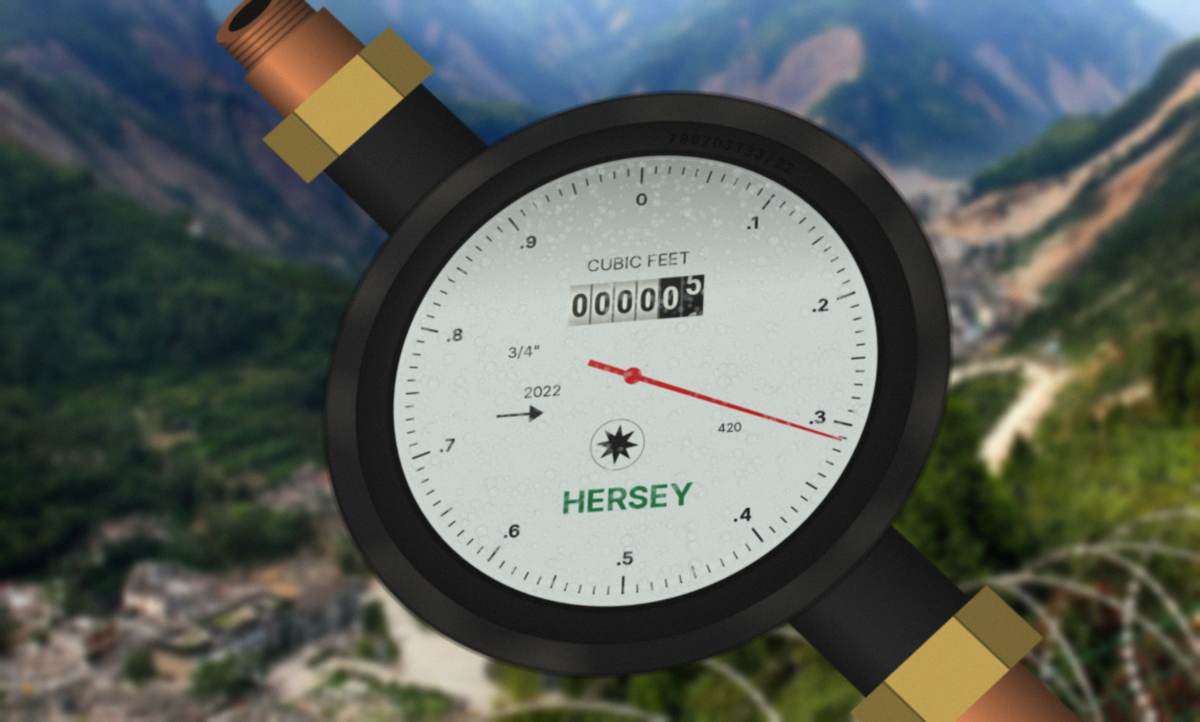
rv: 5.31; ft³
